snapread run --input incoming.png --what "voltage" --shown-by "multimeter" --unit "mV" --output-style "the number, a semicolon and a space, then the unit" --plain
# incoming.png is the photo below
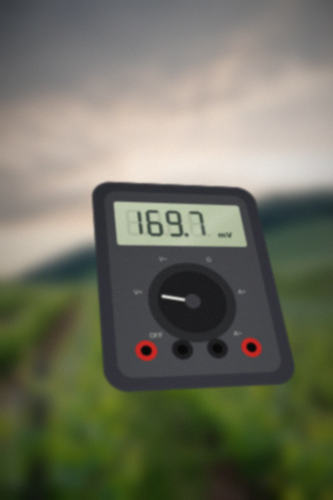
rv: 169.7; mV
